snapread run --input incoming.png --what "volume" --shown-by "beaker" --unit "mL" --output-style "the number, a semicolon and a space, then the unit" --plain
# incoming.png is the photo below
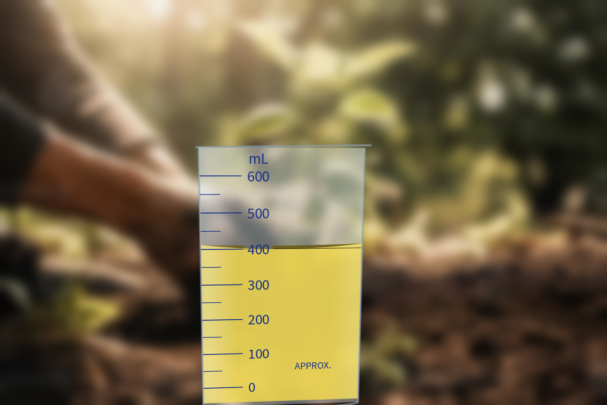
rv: 400; mL
